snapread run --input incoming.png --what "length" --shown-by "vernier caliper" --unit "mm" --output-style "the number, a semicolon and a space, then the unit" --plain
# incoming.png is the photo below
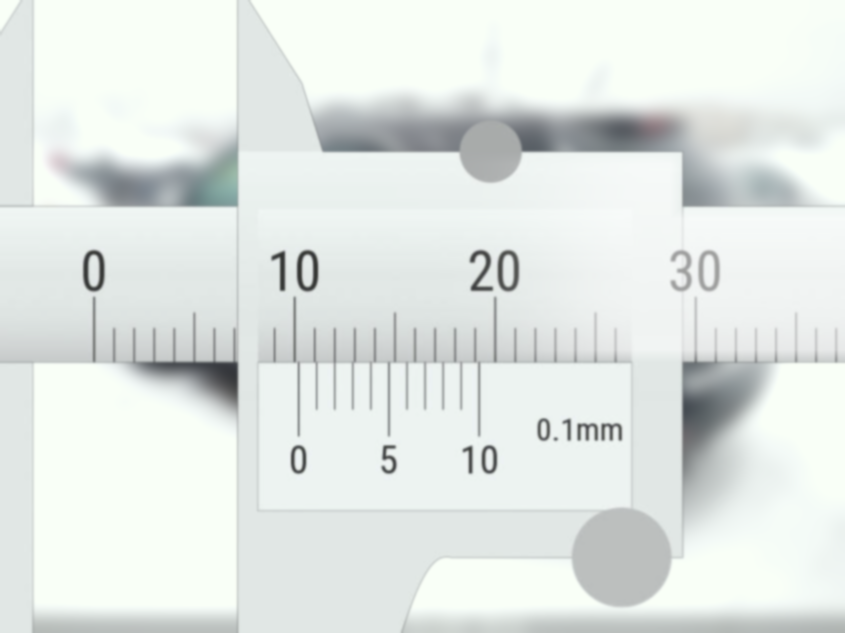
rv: 10.2; mm
